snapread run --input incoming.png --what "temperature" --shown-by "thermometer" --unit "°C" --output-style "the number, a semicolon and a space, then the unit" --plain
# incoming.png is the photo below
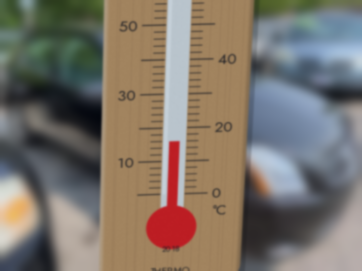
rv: 16; °C
